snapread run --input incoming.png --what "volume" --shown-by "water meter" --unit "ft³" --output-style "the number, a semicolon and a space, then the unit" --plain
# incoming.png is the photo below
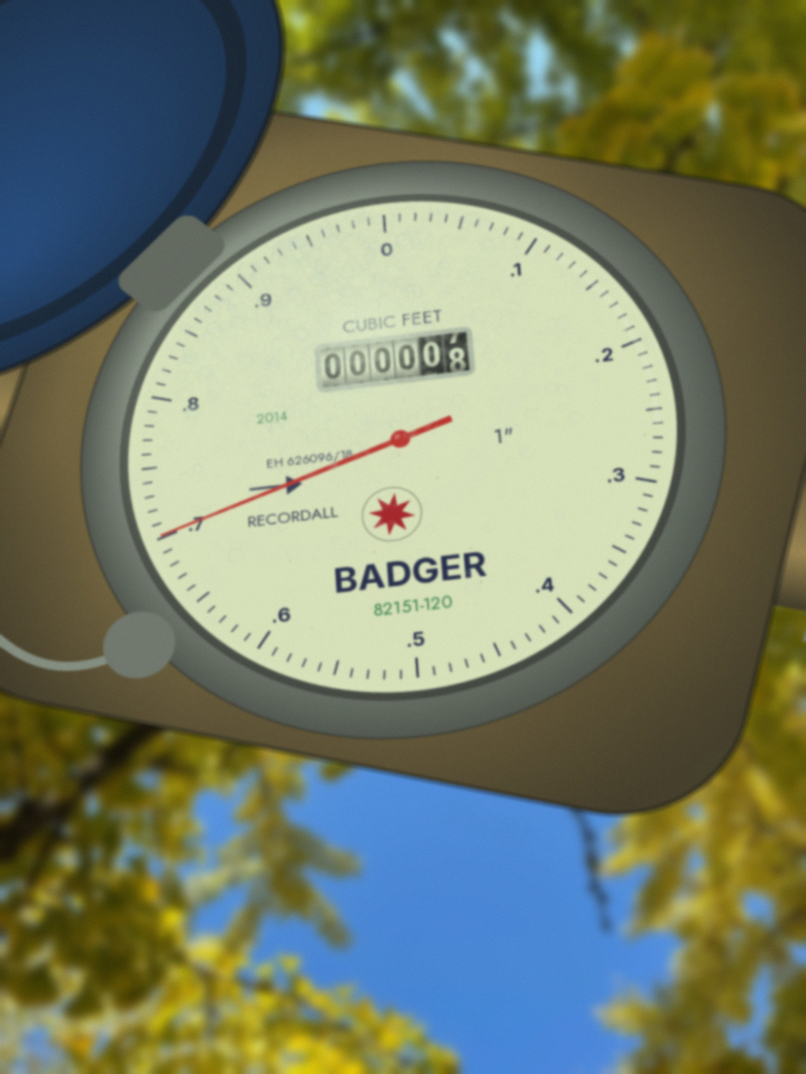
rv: 7.70; ft³
